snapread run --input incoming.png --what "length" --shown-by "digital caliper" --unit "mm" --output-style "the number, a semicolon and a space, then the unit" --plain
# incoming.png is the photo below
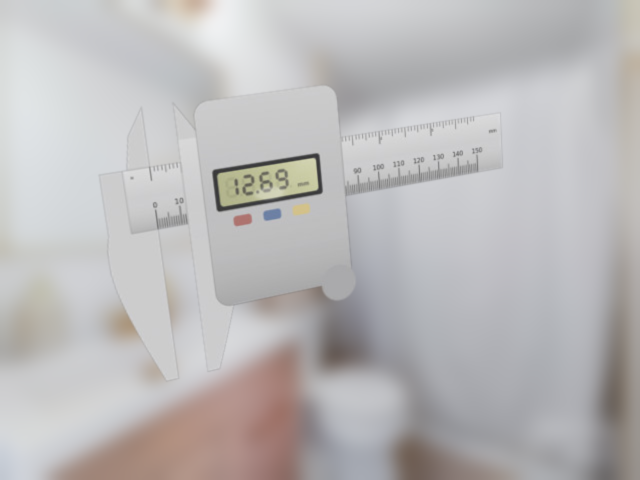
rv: 12.69; mm
